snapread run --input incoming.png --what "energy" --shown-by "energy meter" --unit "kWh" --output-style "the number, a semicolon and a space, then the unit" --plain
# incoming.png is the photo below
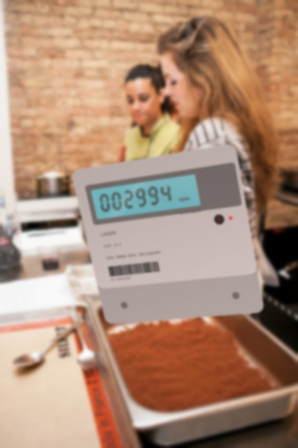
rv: 2994; kWh
